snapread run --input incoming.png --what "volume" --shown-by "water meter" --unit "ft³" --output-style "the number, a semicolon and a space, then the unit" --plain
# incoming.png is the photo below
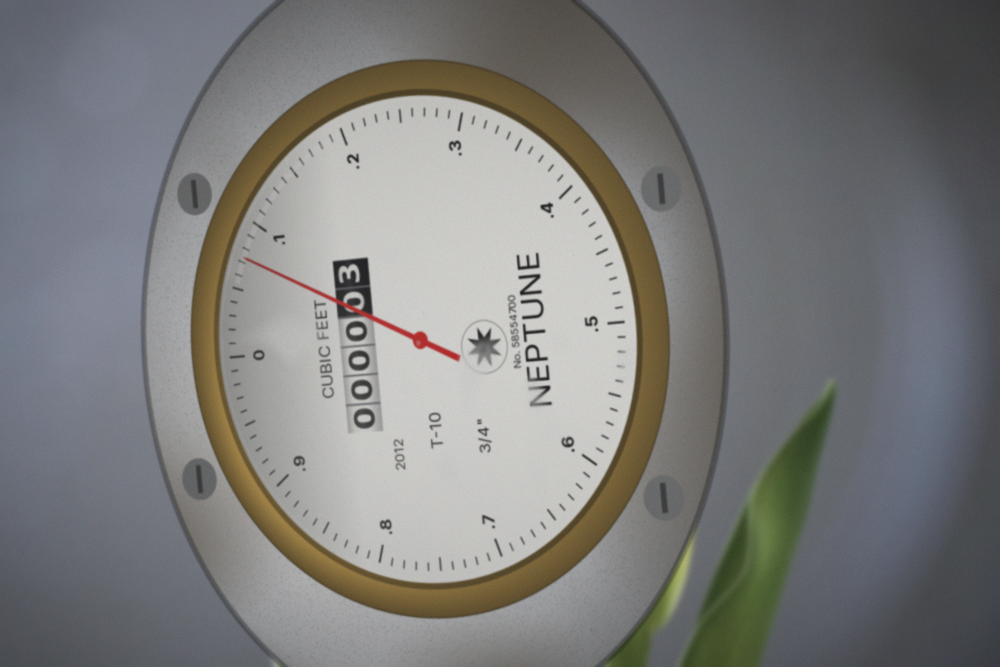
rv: 3.07; ft³
